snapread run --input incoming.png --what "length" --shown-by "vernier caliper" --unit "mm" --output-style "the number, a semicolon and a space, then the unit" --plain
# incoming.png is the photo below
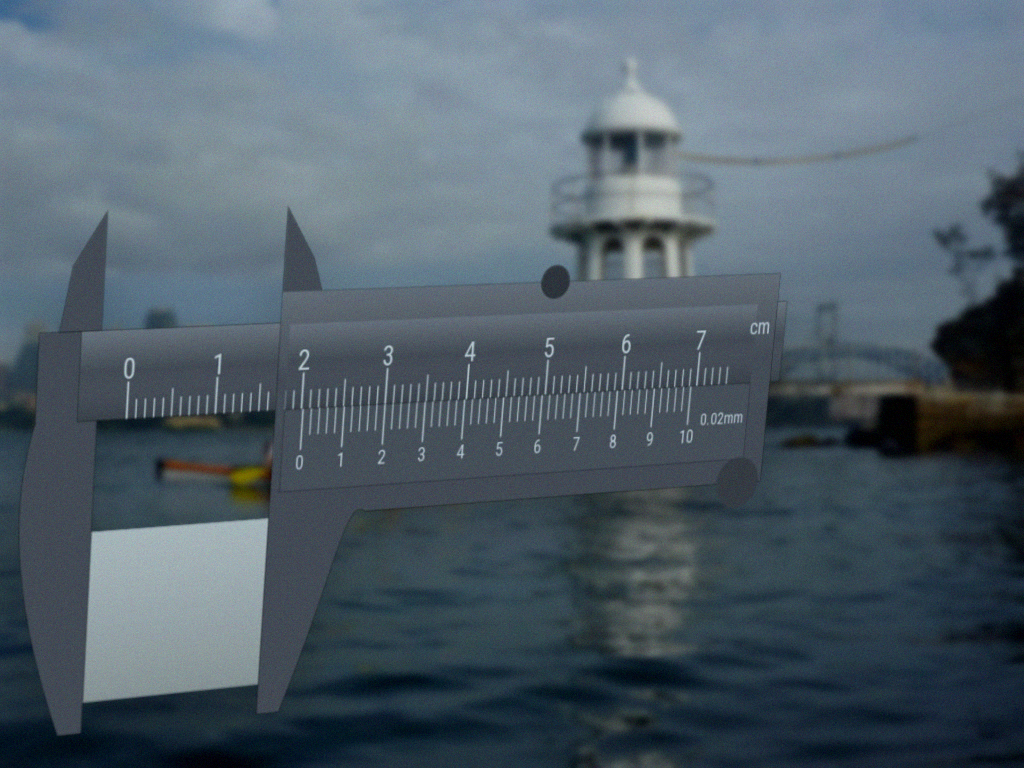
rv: 20.2; mm
